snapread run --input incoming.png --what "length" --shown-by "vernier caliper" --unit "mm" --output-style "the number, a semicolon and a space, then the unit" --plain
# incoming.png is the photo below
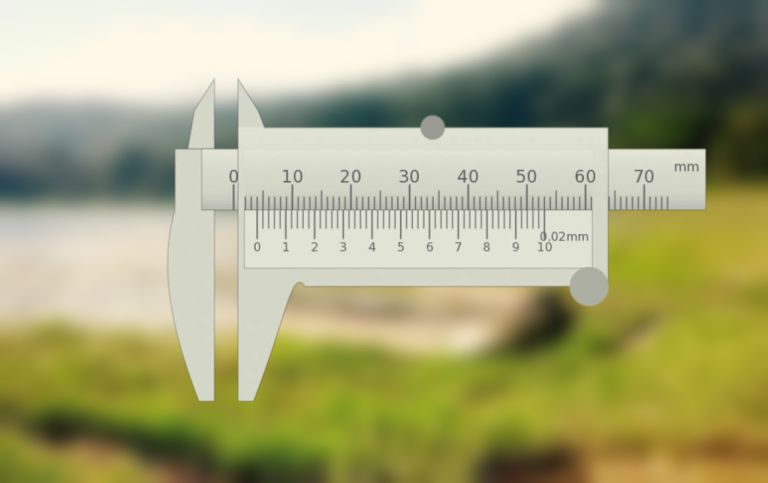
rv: 4.0; mm
